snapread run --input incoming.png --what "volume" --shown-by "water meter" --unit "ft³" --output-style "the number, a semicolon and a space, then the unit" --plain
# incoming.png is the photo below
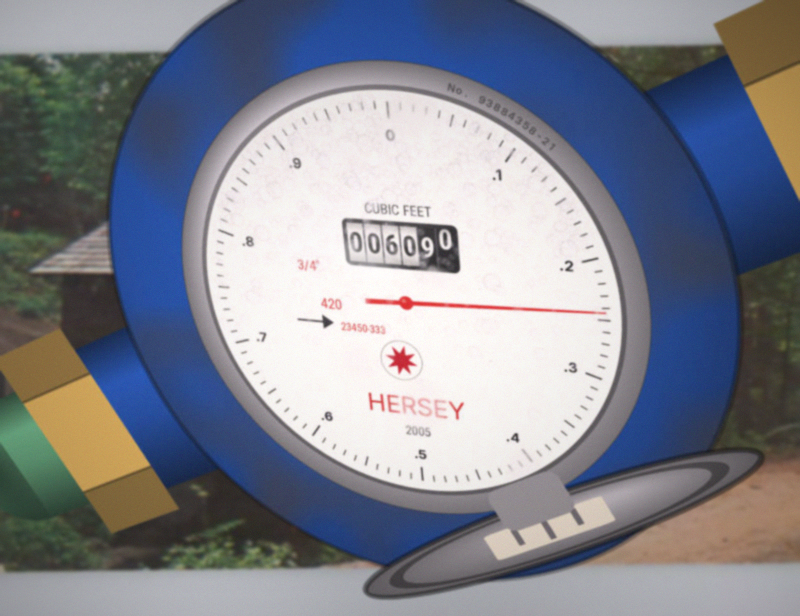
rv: 6090.24; ft³
